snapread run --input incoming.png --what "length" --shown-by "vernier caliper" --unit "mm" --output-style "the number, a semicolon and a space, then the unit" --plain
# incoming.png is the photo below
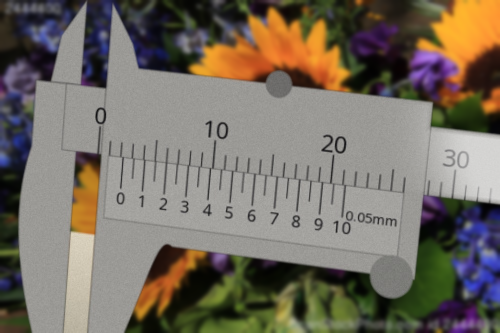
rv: 2.2; mm
